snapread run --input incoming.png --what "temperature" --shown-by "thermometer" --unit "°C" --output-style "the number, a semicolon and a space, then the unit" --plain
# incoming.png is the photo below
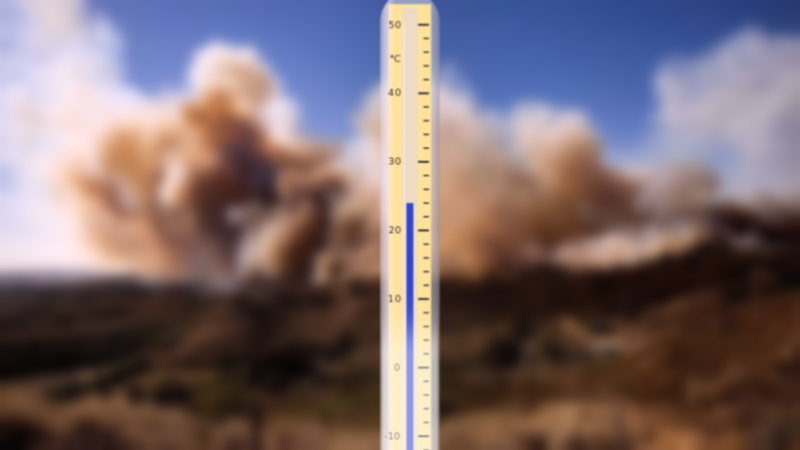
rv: 24; °C
